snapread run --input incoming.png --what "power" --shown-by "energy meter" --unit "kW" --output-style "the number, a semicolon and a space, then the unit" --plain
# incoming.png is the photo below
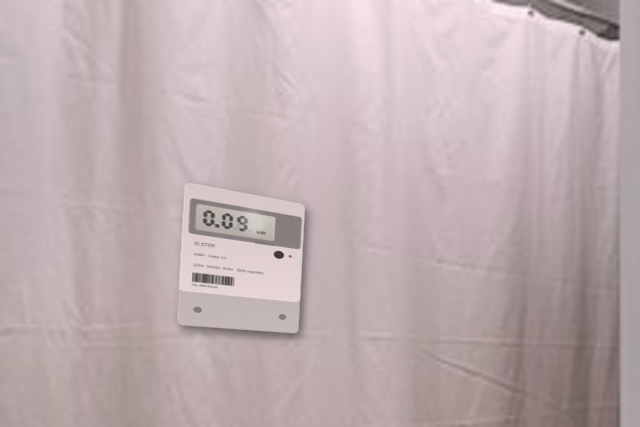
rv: 0.09; kW
